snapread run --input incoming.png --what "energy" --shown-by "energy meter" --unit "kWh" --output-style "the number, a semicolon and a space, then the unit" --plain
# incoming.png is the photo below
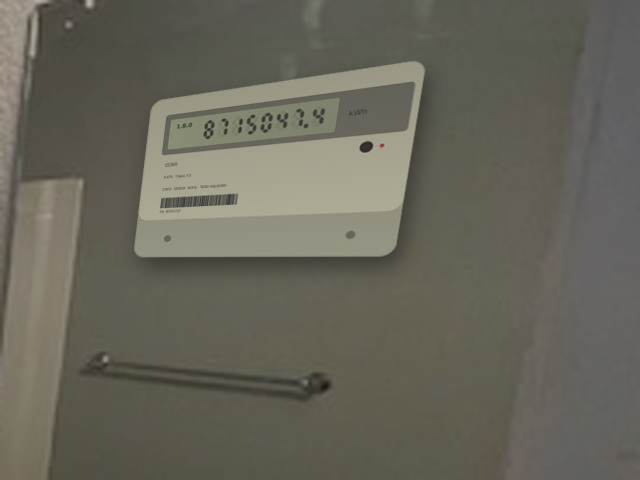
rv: 8715047.4; kWh
